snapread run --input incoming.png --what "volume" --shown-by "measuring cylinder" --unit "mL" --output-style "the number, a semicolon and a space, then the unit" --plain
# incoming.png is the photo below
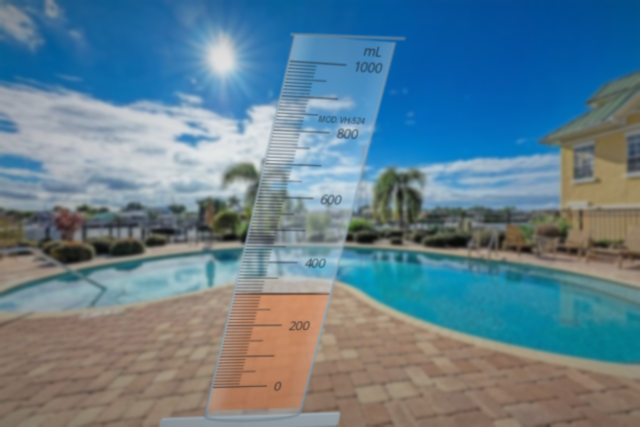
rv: 300; mL
